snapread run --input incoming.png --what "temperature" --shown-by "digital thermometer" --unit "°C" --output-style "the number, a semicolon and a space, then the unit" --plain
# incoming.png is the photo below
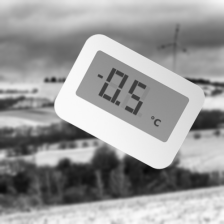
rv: -0.5; °C
